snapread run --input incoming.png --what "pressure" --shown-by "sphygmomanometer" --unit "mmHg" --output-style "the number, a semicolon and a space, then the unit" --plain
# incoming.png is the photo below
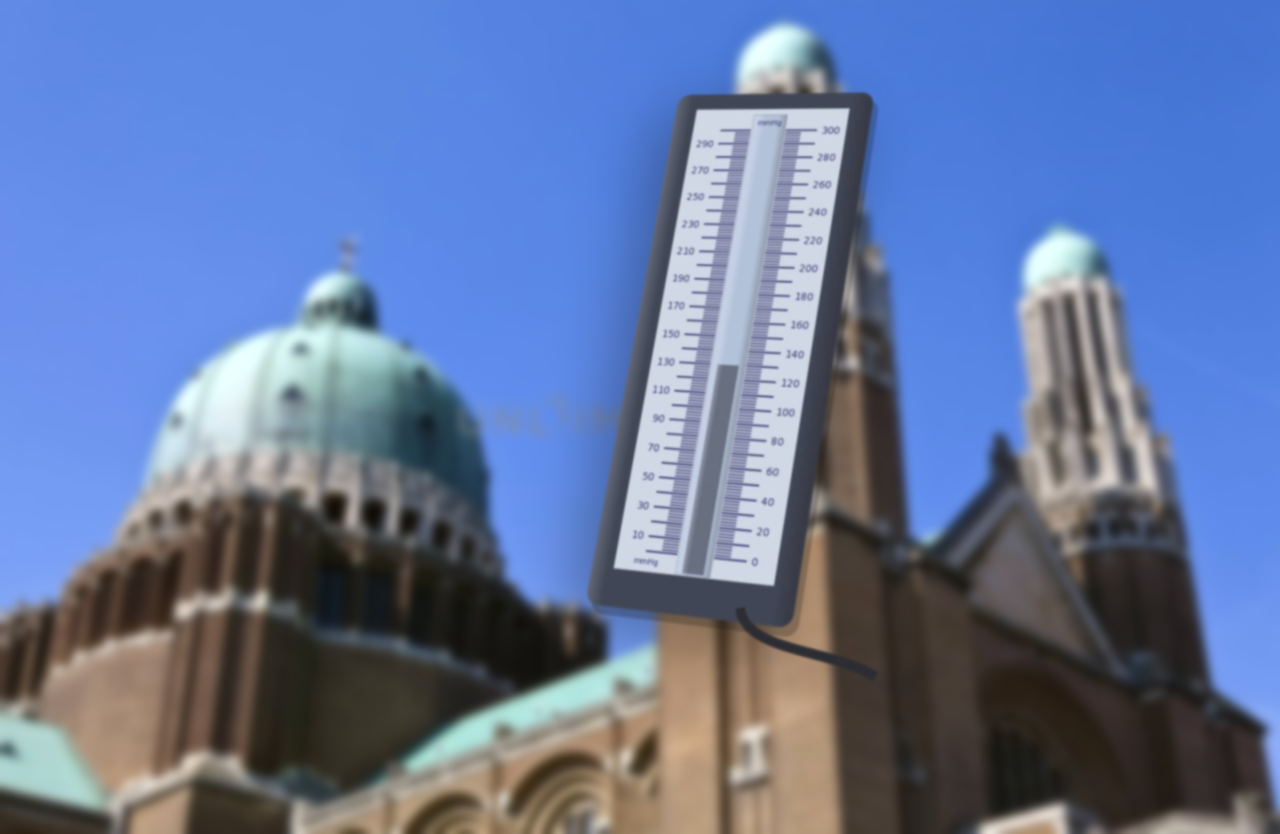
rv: 130; mmHg
